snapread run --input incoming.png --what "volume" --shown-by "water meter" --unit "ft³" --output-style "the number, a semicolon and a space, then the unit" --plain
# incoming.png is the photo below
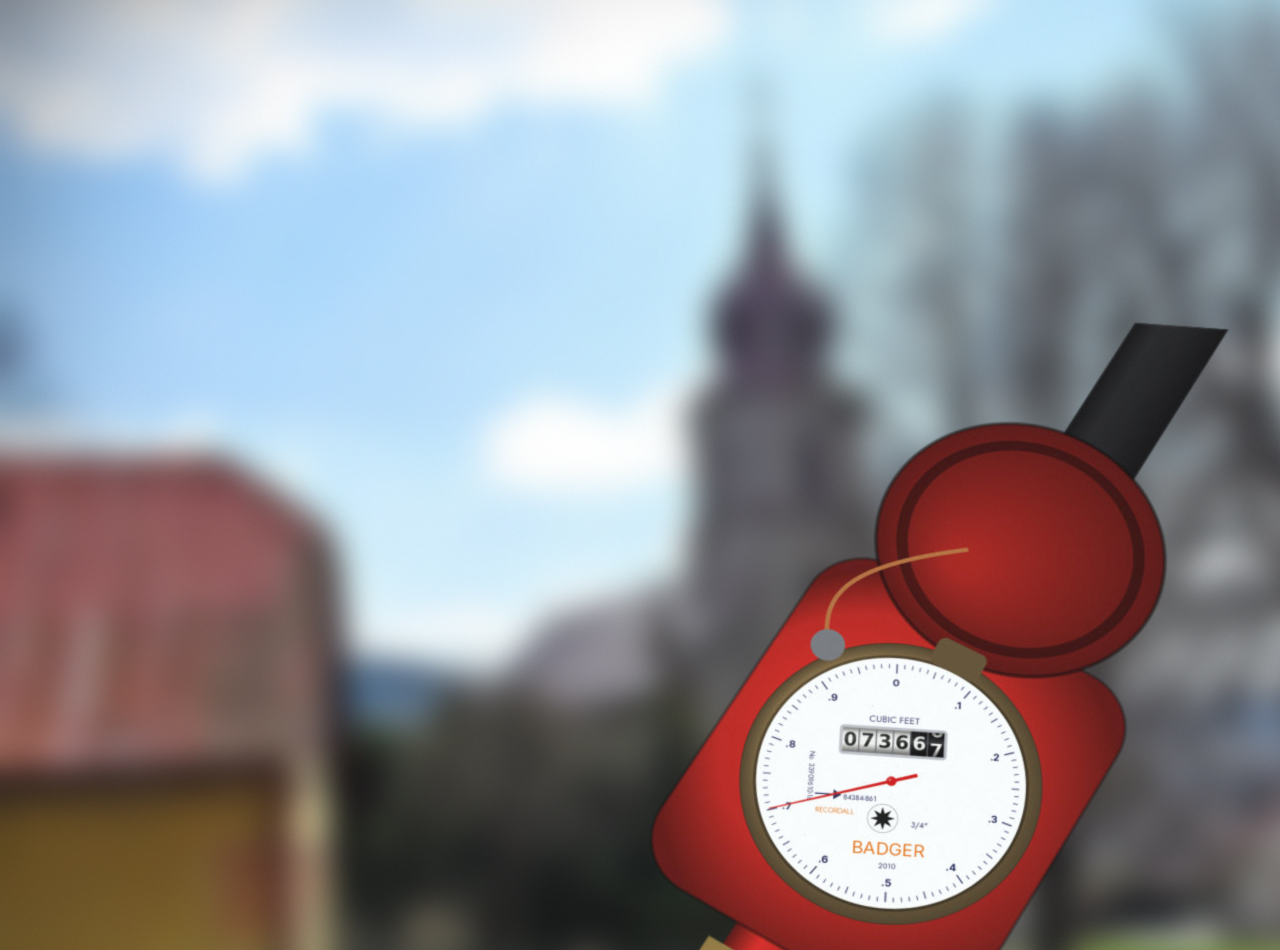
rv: 73666.70; ft³
